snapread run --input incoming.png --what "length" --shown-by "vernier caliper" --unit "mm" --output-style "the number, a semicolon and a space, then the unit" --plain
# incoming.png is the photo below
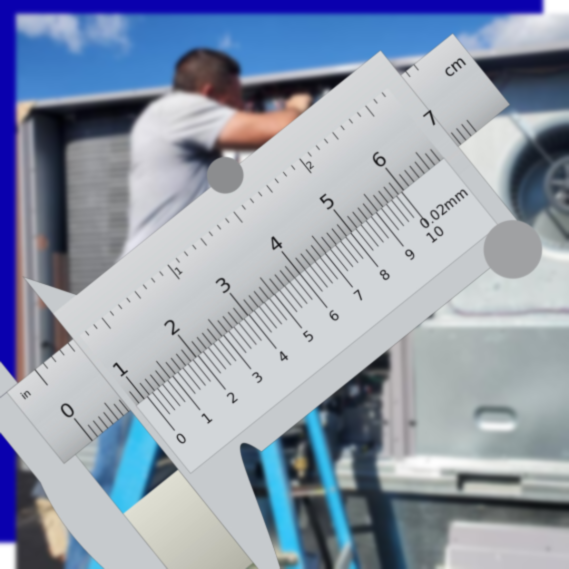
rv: 10.6; mm
